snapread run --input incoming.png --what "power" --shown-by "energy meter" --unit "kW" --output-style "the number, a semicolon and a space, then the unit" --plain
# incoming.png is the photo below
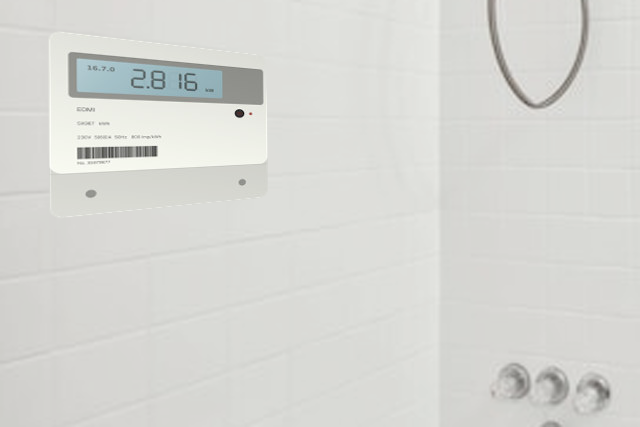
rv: 2.816; kW
